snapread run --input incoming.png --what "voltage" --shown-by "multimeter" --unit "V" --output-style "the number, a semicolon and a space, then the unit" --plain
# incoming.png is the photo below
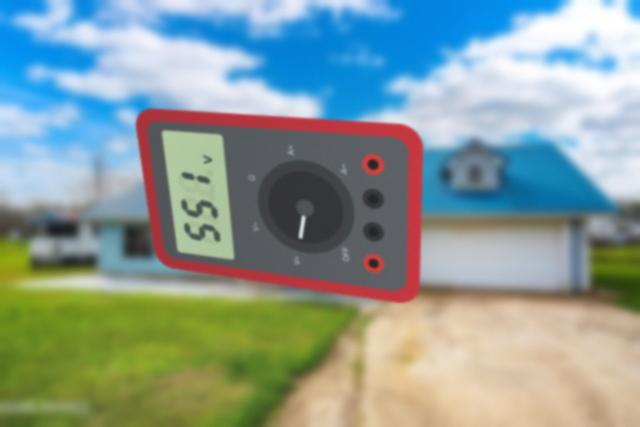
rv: 551; V
